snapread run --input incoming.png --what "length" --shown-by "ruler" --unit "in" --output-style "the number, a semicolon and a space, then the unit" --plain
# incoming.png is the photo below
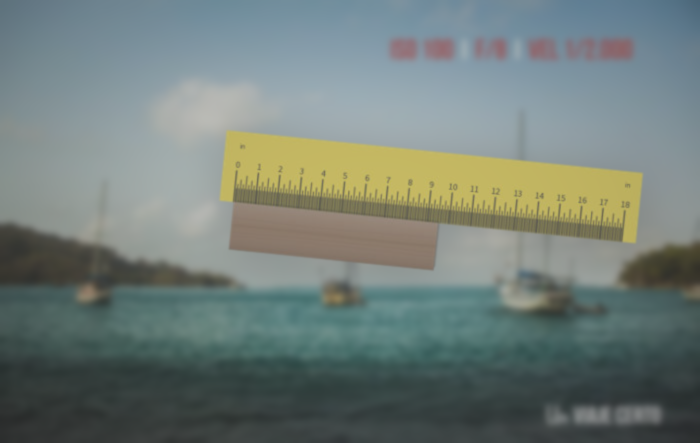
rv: 9.5; in
